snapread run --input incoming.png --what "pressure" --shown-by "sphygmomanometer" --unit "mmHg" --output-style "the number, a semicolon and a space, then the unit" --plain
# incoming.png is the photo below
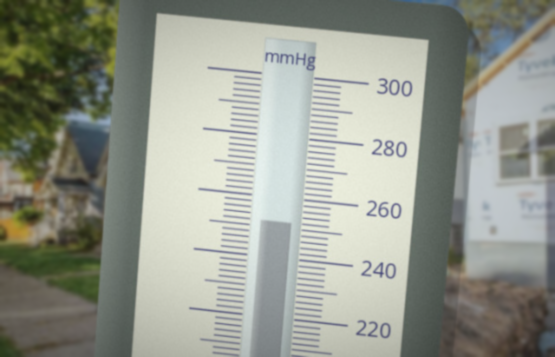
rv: 252; mmHg
